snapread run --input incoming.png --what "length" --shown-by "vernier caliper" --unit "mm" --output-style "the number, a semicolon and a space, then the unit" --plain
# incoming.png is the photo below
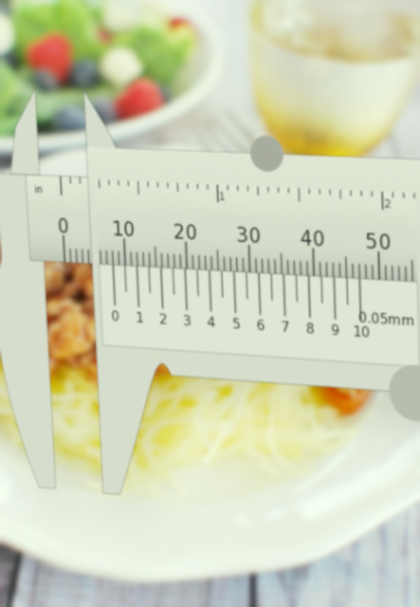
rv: 8.0; mm
